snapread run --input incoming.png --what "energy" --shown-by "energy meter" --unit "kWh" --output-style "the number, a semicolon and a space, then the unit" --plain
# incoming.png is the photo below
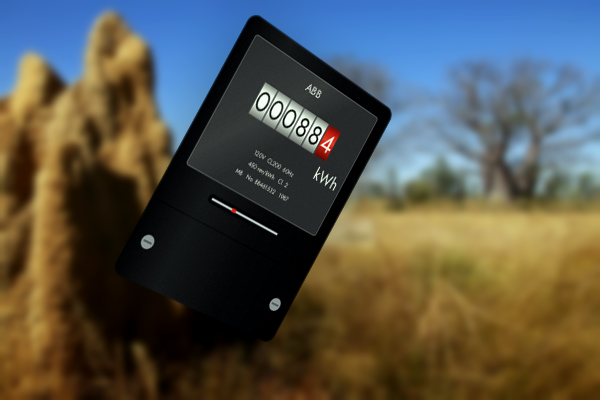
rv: 88.4; kWh
